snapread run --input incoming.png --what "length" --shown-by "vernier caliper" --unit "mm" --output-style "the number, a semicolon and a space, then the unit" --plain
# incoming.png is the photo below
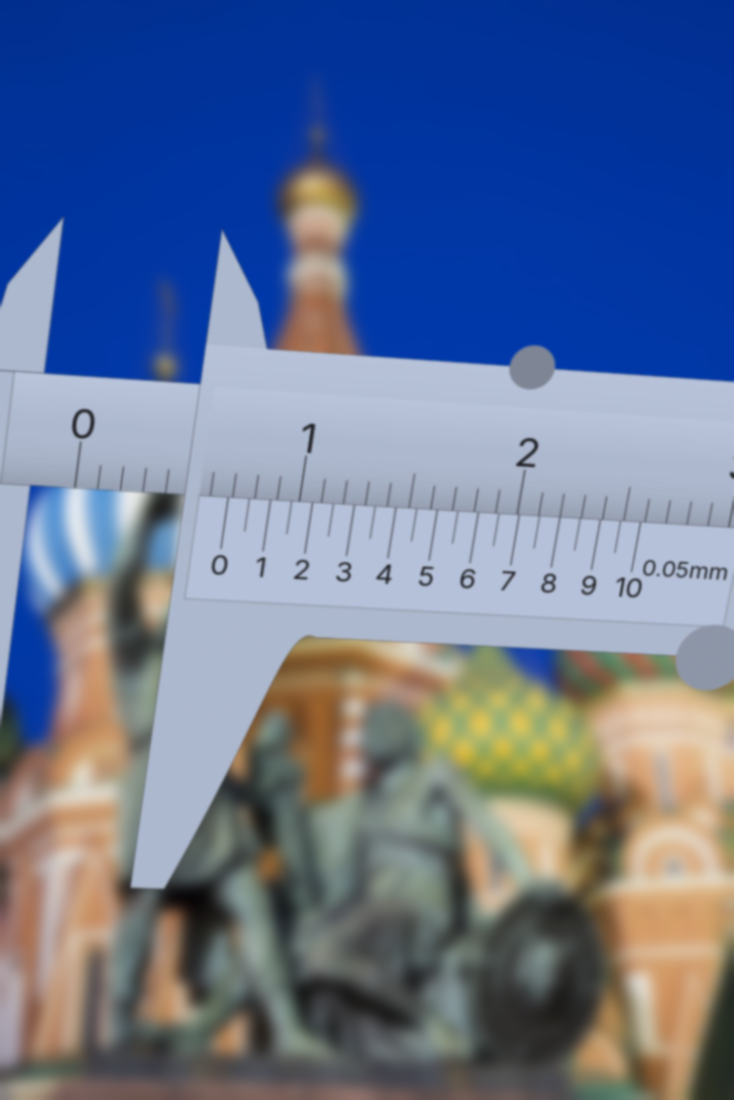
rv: 6.8; mm
